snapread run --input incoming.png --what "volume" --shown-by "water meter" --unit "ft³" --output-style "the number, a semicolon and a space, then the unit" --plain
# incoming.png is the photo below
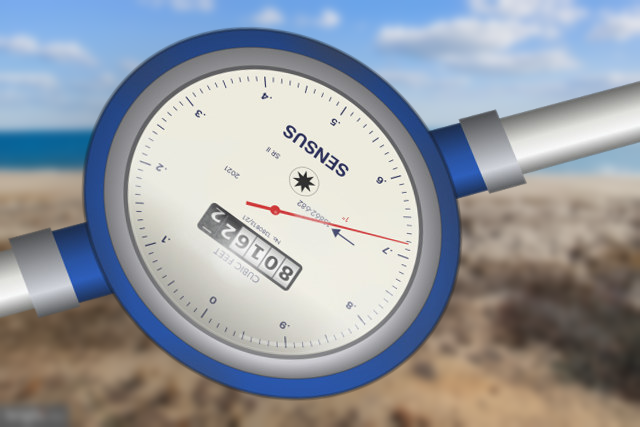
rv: 801621.68; ft³
